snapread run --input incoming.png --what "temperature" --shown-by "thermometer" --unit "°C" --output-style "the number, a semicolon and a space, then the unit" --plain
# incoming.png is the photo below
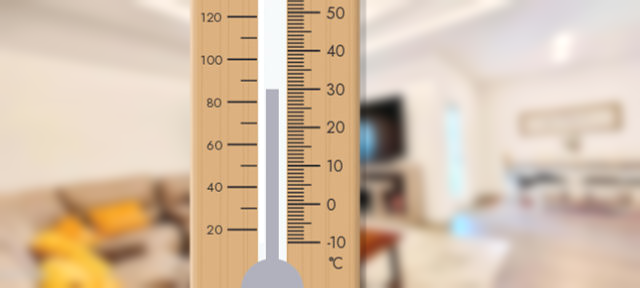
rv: 30; °C
